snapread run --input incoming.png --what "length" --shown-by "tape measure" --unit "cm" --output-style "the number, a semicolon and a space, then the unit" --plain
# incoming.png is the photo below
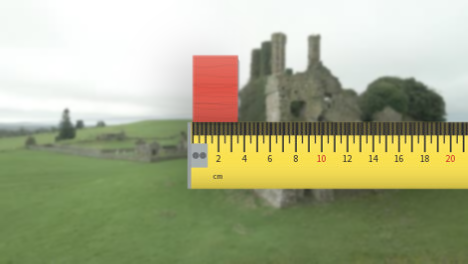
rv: 3.5; cm
